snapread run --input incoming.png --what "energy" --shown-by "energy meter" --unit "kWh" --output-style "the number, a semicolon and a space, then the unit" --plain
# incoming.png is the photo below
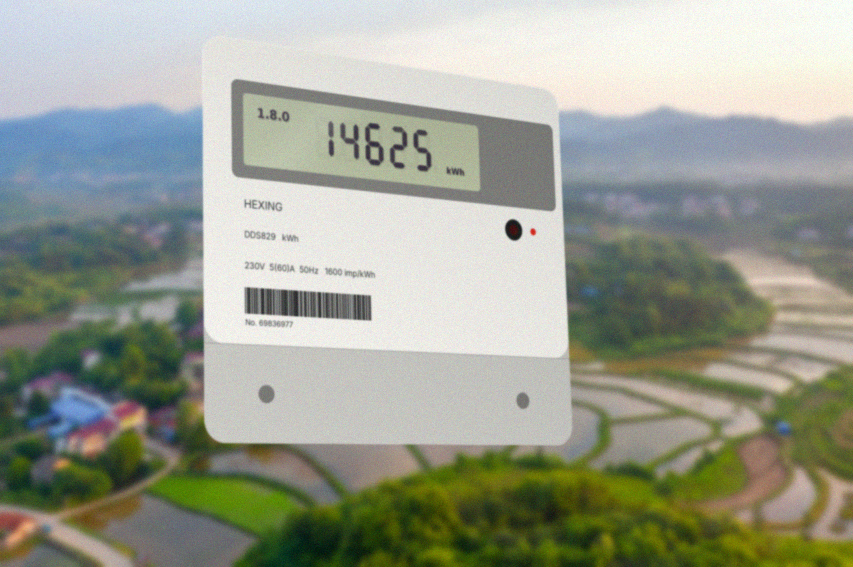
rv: 14625; kWh
